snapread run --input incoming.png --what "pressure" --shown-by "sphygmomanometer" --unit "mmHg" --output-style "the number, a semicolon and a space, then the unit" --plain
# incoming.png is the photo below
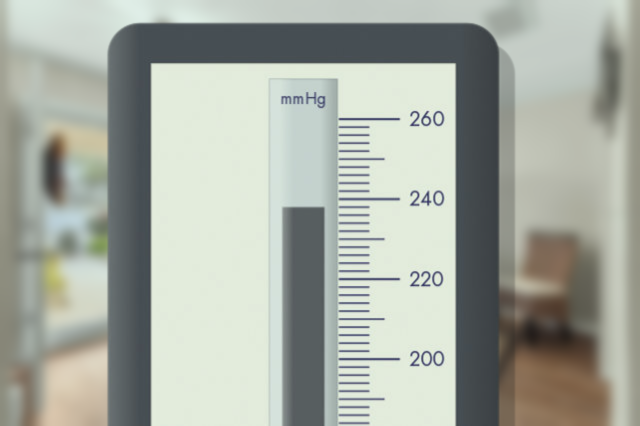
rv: 238; mmHg
